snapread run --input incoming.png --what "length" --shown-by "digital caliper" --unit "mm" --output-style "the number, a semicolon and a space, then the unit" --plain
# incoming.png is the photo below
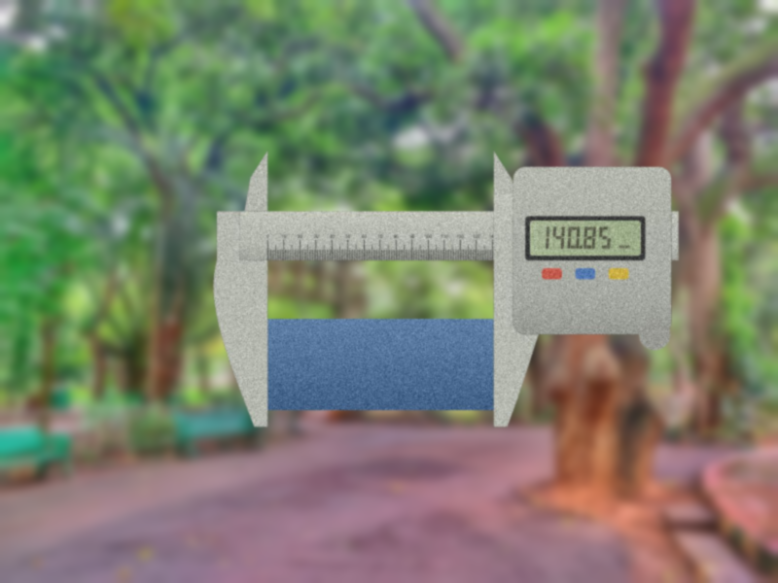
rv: 140.85; mm
